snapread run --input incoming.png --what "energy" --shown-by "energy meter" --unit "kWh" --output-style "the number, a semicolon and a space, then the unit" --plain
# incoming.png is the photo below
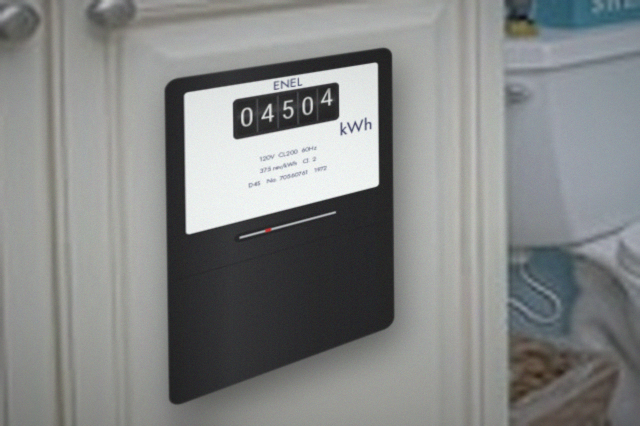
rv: 4504; kWh
